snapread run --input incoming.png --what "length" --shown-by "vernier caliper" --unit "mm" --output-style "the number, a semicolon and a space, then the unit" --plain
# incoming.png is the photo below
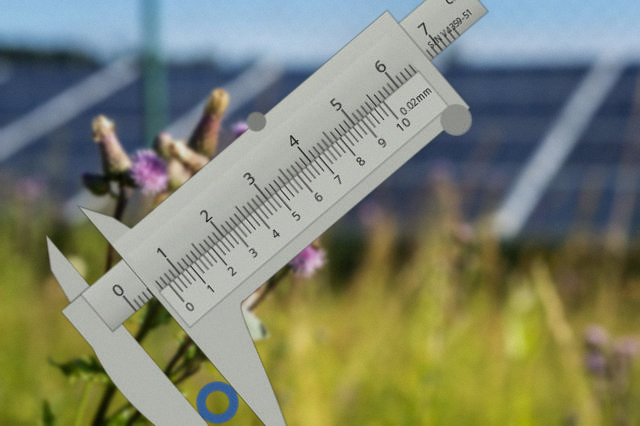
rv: 7.4; mm
